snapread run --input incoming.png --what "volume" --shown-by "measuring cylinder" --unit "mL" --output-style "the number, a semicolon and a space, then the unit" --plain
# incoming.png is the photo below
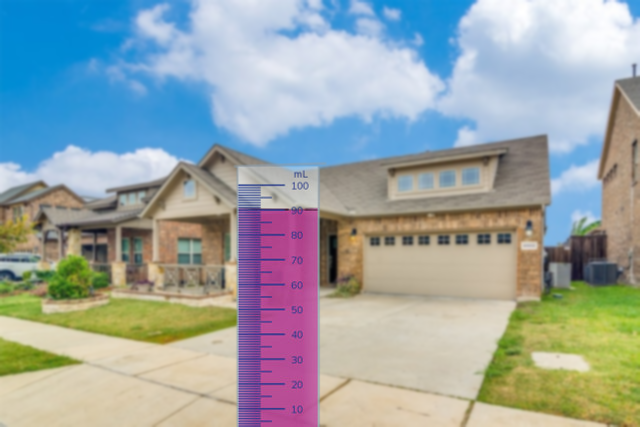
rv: 90; mL
